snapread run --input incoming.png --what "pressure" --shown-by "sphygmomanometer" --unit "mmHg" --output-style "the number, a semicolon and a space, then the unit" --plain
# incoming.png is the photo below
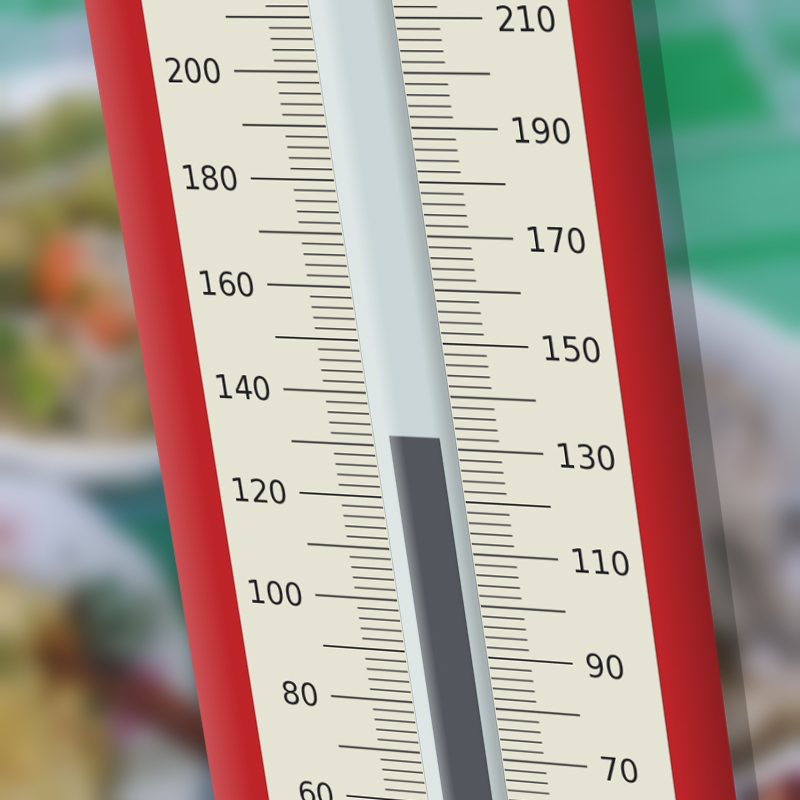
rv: 132; mmHg
